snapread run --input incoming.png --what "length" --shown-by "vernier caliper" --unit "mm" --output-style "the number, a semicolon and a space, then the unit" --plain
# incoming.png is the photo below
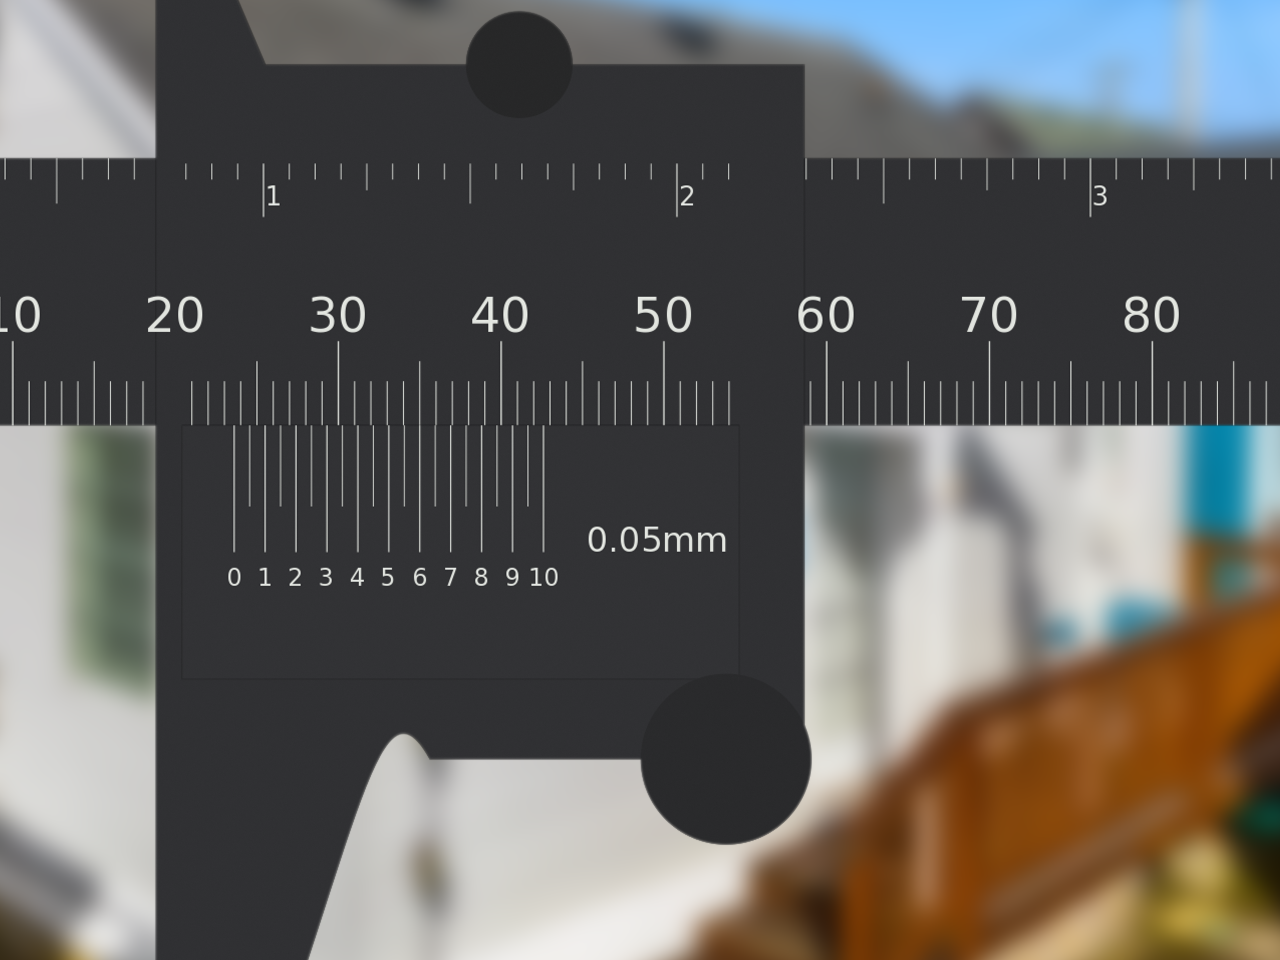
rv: 23.6; mm
